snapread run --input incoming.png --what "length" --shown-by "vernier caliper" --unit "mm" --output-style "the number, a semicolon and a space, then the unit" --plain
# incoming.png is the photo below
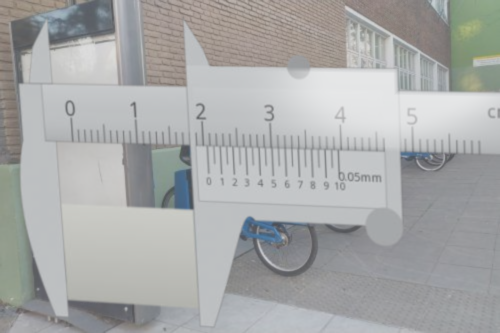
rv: 20.6; mm
